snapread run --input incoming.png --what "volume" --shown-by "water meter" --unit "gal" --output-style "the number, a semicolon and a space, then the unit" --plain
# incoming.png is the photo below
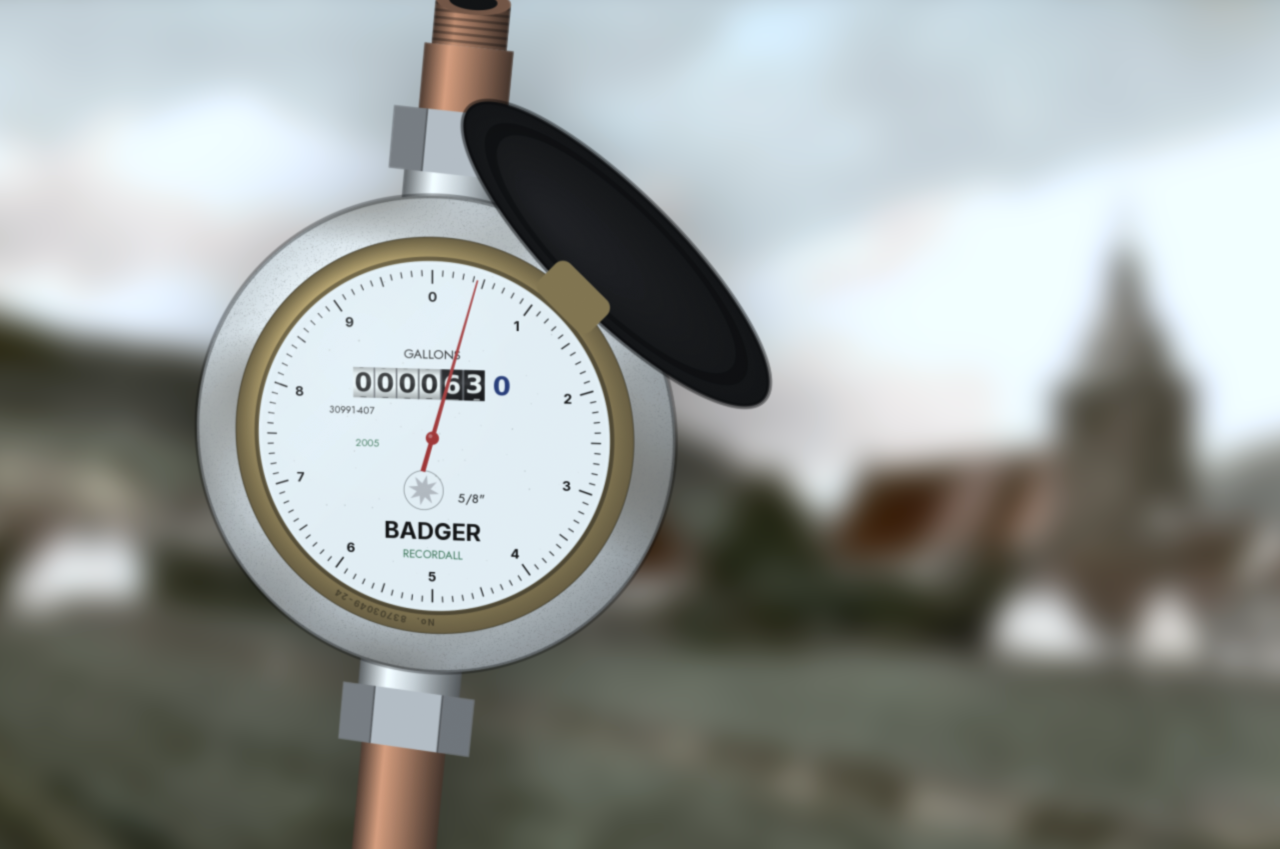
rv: 630.4; gal
